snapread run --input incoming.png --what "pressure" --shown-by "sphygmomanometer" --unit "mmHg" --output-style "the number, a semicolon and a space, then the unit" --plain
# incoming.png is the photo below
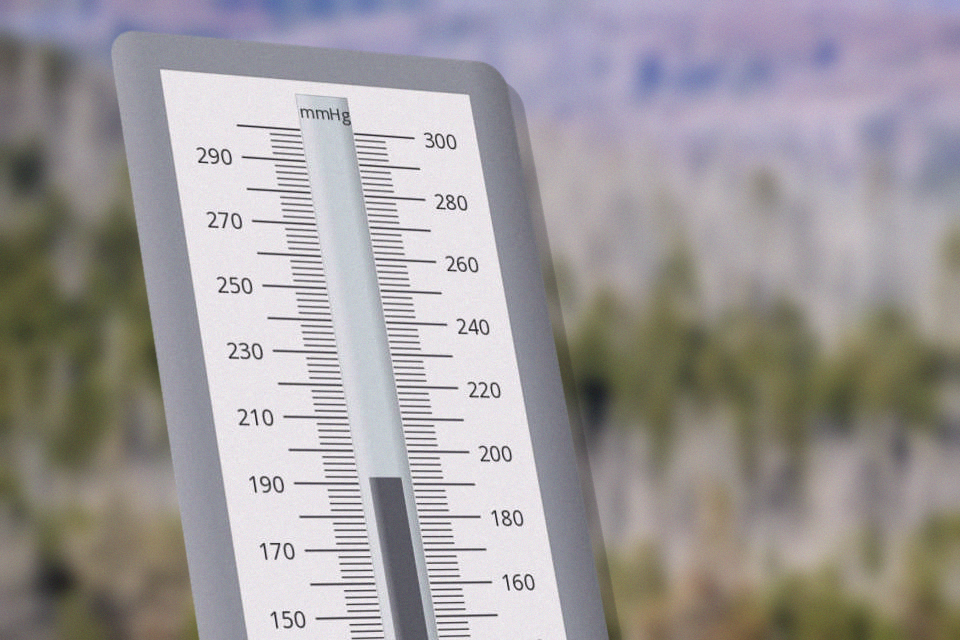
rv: 192; mmHg
